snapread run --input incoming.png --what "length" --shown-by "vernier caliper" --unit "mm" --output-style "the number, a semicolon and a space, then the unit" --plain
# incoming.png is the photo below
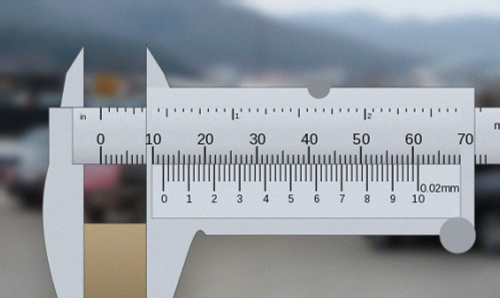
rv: 12.0; mm
